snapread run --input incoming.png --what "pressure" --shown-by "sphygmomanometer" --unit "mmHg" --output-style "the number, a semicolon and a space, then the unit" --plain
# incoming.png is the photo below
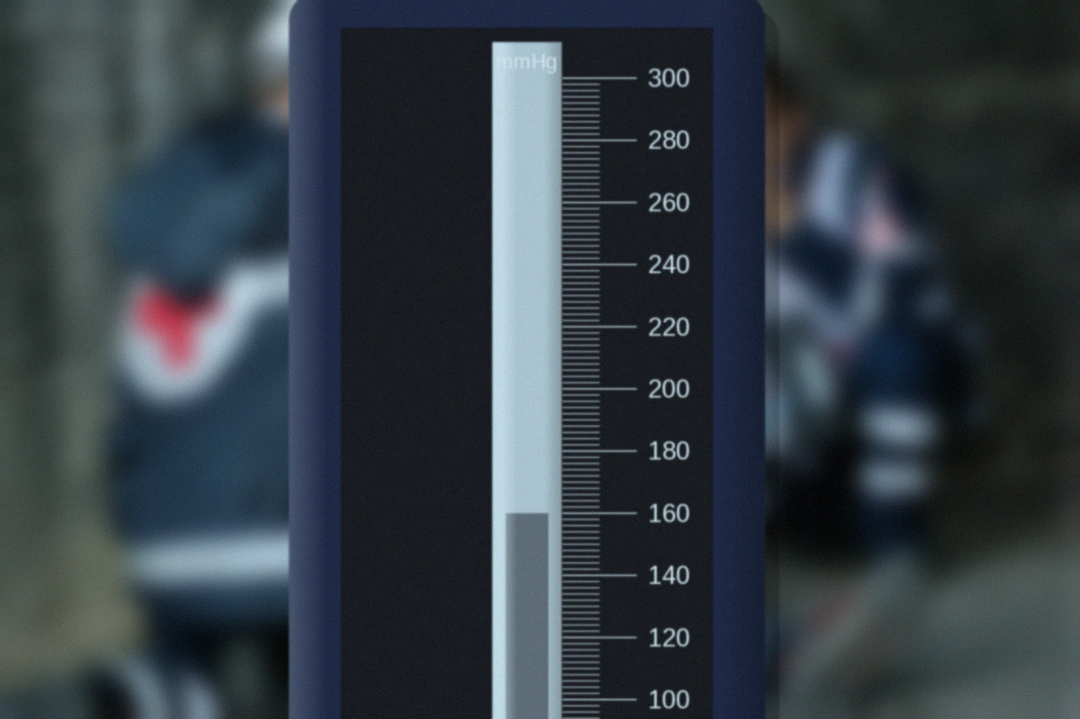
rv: 160; mmHg
